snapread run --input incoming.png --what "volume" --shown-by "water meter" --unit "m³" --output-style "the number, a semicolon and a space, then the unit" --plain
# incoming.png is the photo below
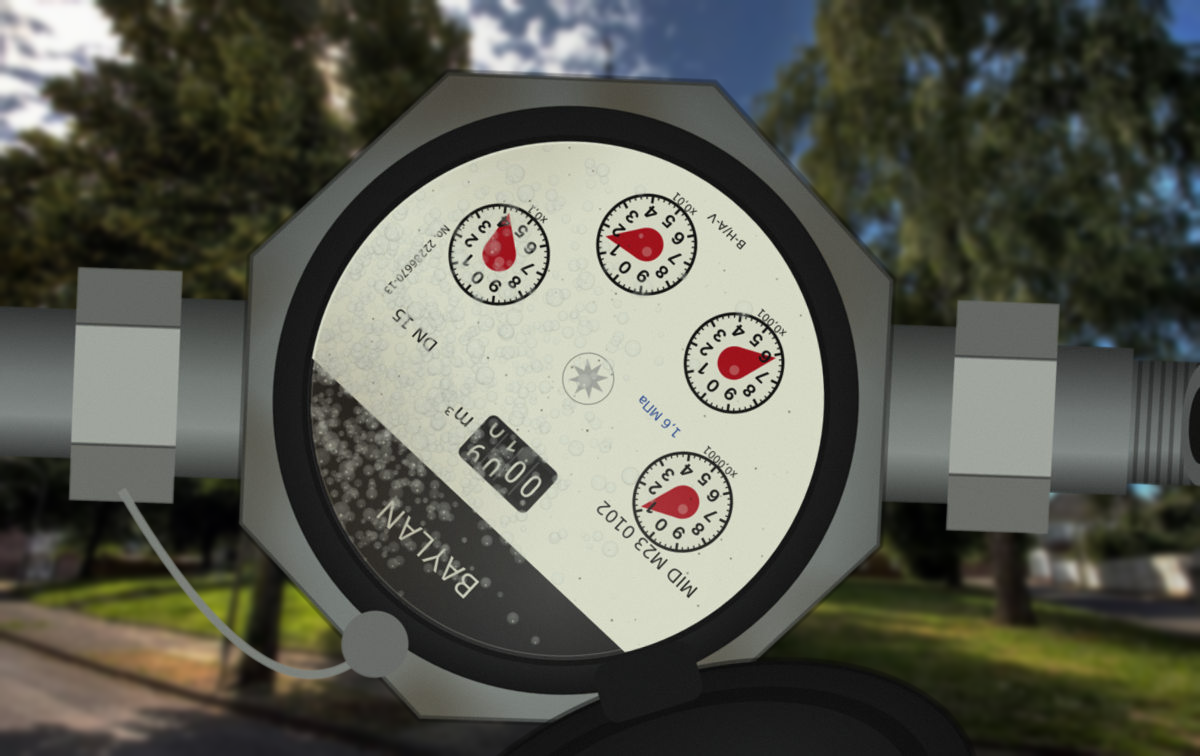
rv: 9.4161; m³
